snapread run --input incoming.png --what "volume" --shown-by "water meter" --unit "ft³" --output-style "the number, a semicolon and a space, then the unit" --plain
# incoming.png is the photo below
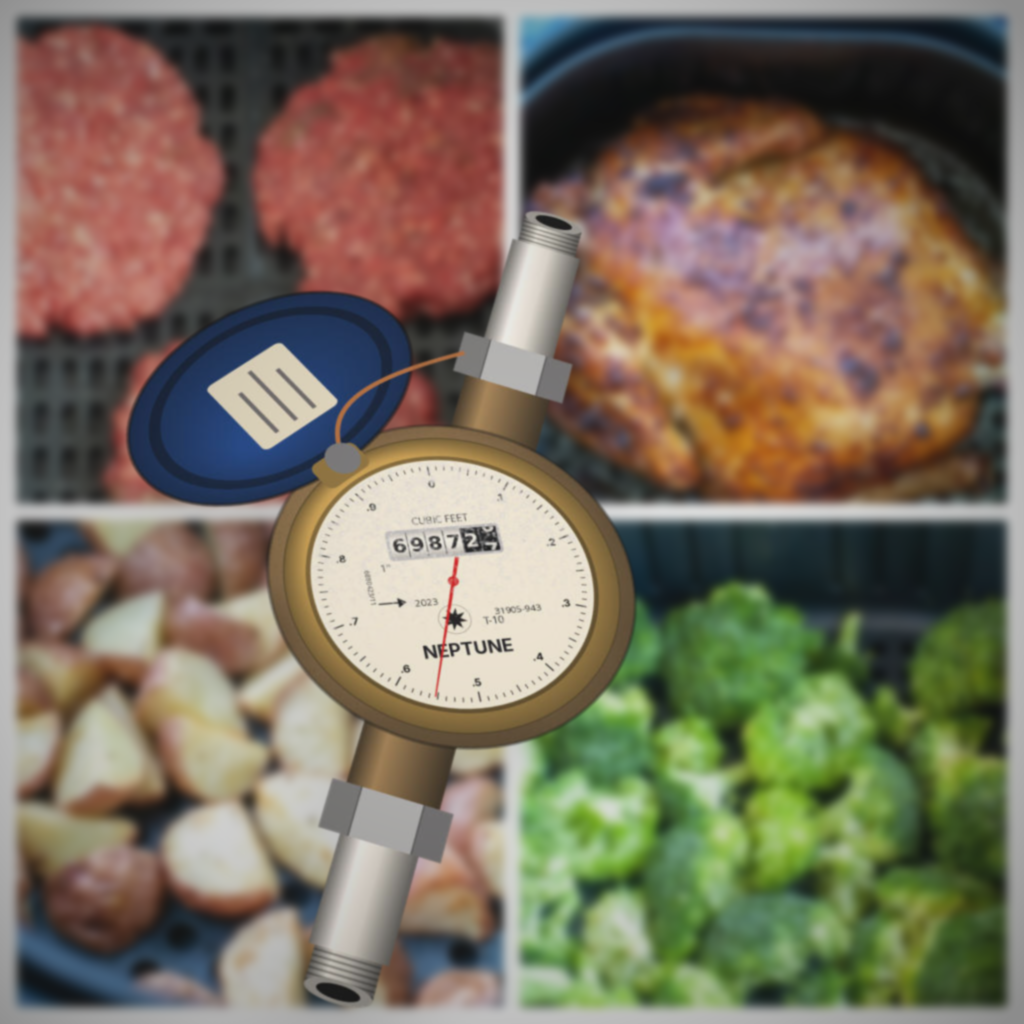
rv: 698726.55; ft³
